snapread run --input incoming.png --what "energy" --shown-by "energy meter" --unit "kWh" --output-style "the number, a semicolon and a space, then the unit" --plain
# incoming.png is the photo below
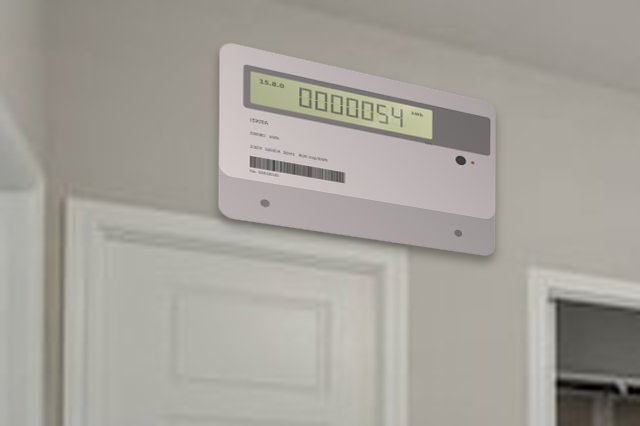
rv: 54; kWh
